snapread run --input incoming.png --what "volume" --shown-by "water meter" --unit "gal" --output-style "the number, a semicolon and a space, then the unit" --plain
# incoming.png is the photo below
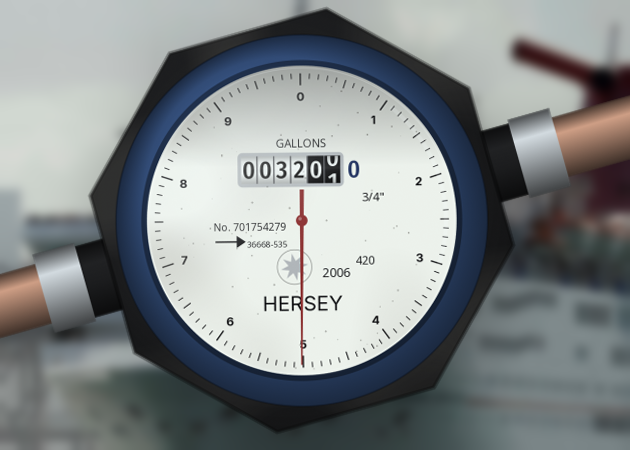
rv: 32005.0; gal
